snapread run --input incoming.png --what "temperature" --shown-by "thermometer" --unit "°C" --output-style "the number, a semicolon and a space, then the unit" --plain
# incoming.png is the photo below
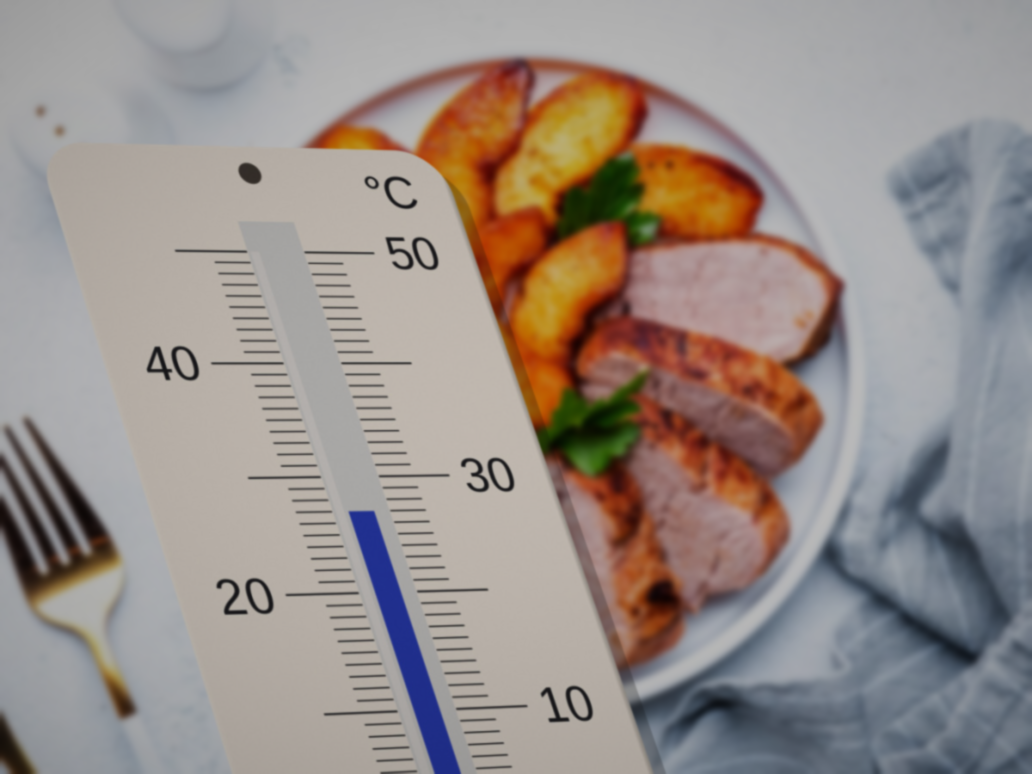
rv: 27; °C
